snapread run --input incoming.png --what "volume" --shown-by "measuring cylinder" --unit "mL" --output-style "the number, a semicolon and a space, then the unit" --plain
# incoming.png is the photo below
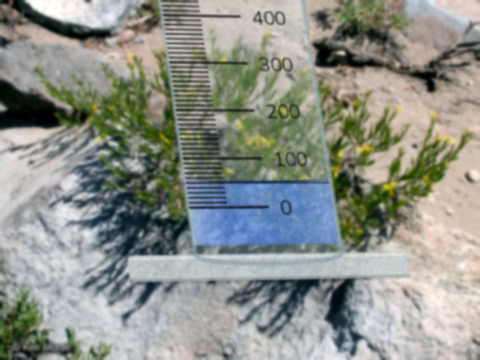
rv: 50; mL
